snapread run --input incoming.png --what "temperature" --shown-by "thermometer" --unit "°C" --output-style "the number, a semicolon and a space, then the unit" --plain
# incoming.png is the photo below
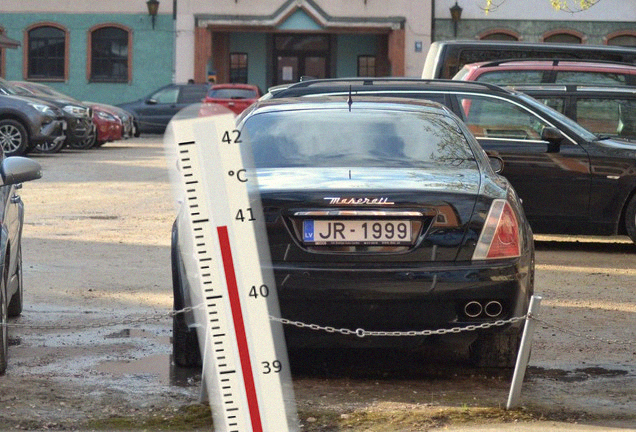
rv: 40.9; °C
